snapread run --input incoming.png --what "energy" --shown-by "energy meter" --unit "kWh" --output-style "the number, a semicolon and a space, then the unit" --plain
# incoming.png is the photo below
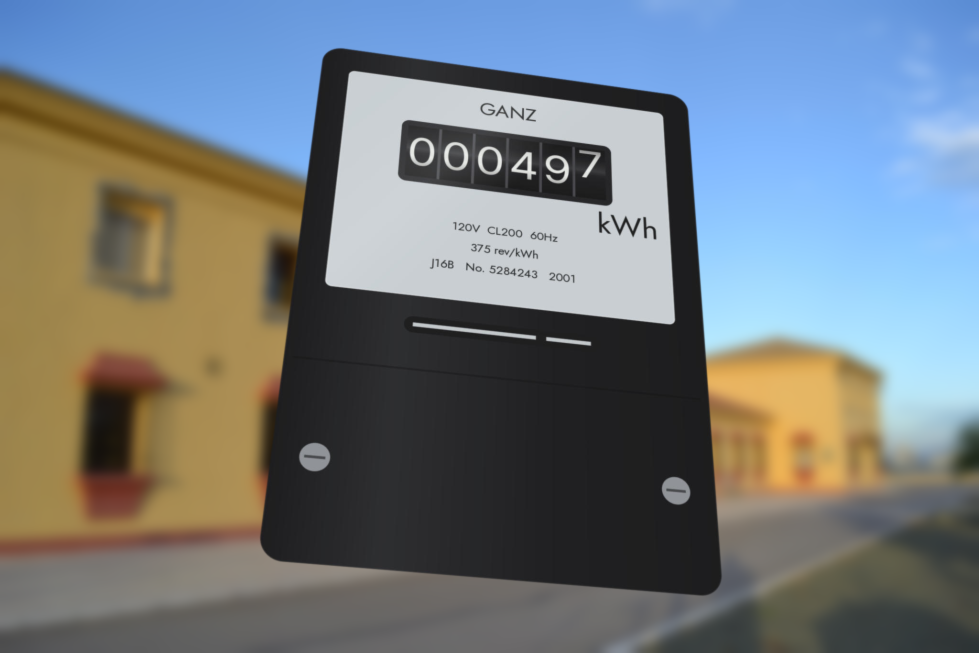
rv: 497; kWh
